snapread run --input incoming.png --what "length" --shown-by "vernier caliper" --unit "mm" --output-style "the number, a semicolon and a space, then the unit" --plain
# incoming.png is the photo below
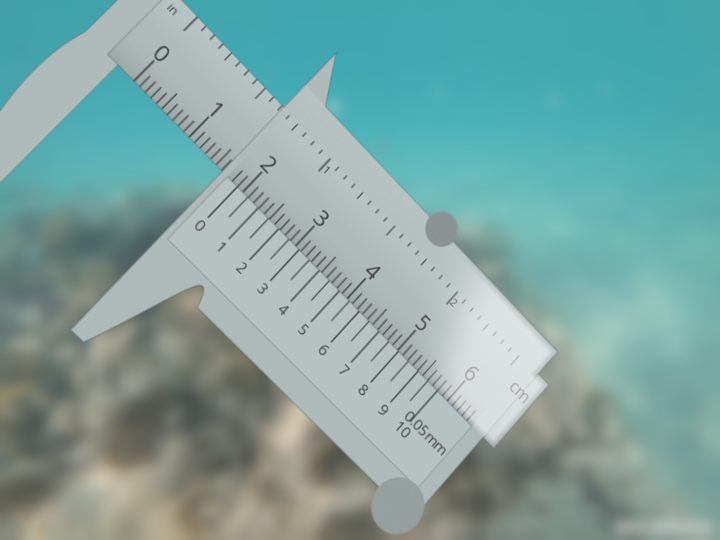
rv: 19.0; mm
